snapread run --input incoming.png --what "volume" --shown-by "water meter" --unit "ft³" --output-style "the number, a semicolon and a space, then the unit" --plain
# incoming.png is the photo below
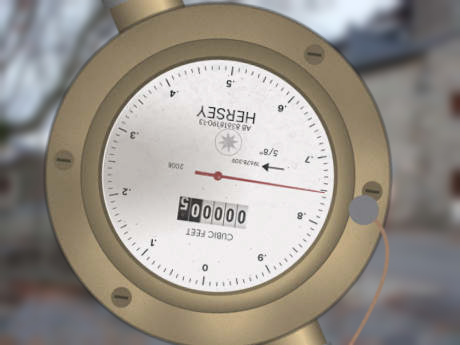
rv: 4.75; ft³
